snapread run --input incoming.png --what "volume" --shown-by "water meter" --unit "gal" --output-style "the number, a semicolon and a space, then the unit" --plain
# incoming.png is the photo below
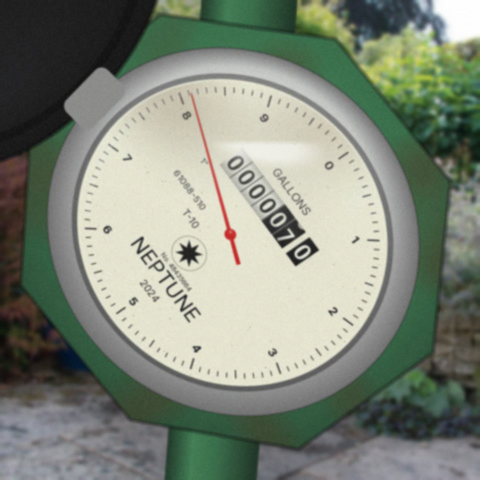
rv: 68.1; gal
